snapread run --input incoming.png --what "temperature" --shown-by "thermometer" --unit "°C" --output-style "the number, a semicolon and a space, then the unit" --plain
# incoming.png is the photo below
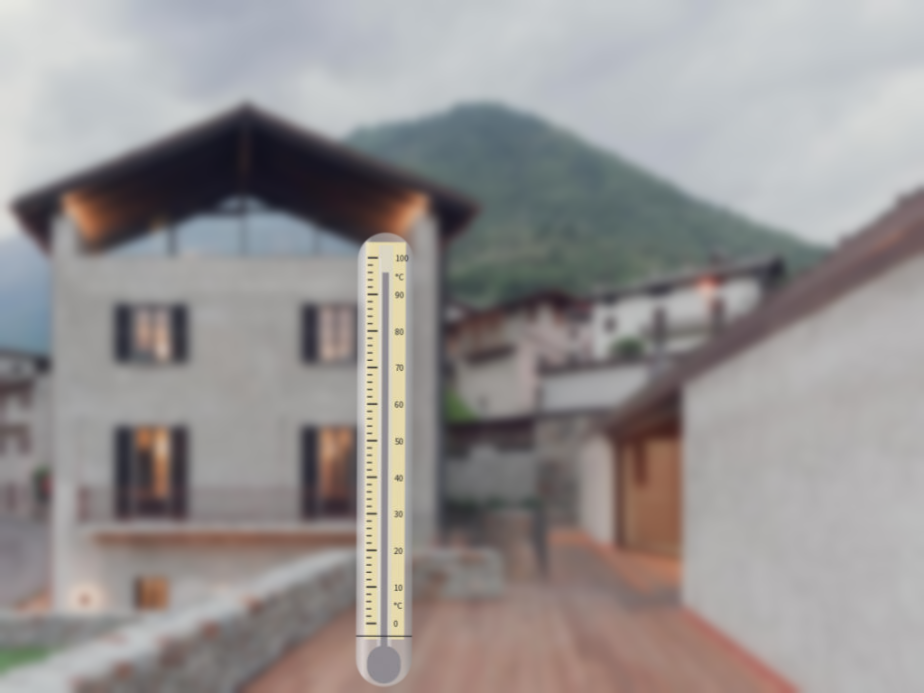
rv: 96; °C
